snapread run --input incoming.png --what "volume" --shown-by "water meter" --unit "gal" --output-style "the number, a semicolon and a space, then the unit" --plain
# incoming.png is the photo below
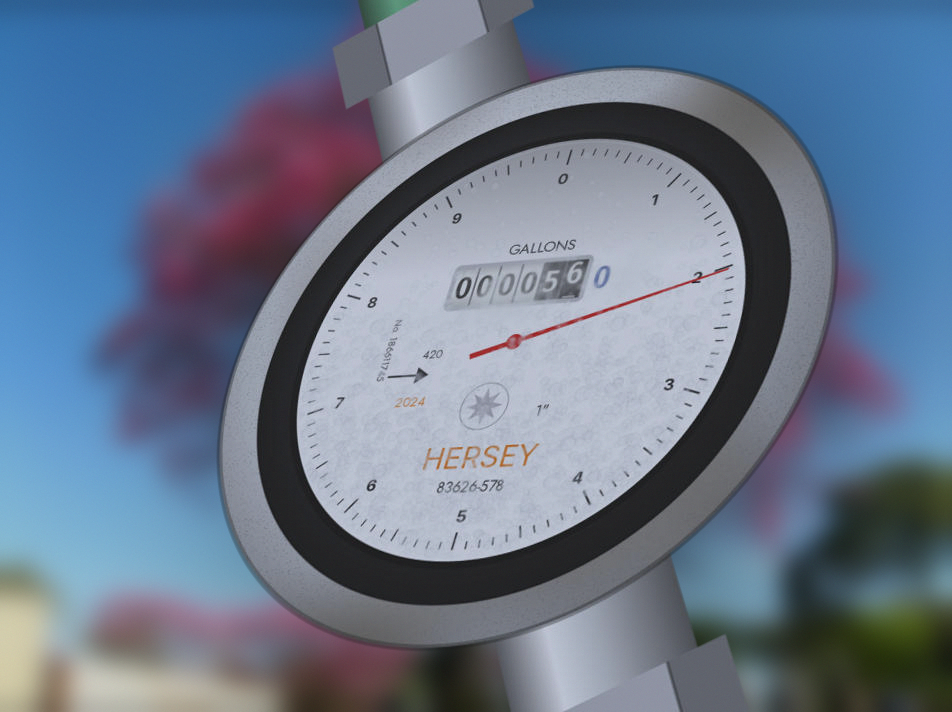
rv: 562.0; gal
